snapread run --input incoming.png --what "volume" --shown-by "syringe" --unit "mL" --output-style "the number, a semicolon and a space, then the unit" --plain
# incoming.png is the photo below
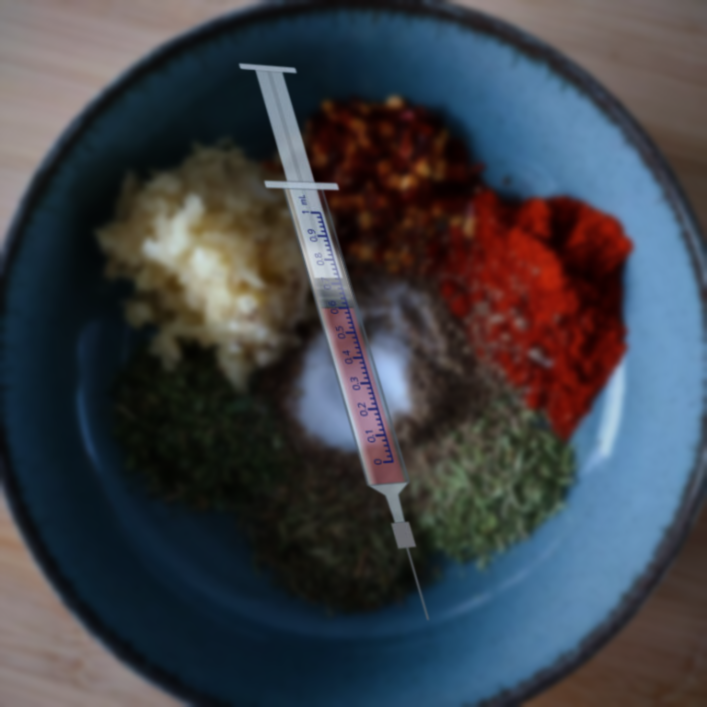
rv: 0.6; mL
